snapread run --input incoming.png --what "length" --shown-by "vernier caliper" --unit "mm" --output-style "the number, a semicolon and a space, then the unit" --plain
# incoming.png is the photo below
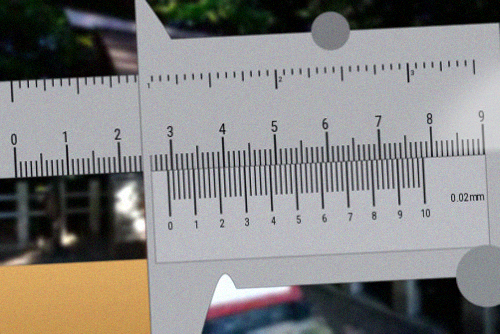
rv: 29.2; mm
